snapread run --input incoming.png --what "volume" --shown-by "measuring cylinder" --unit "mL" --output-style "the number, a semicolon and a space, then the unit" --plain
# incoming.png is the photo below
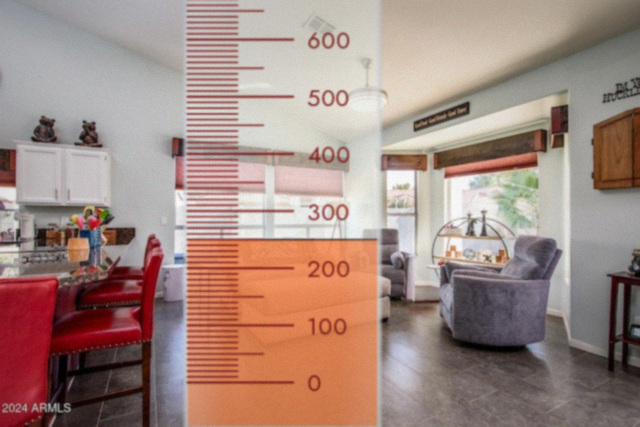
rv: 250; mL
